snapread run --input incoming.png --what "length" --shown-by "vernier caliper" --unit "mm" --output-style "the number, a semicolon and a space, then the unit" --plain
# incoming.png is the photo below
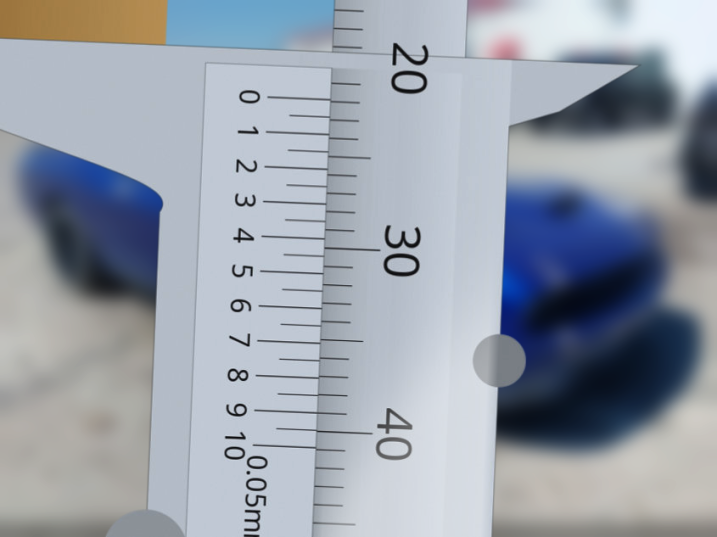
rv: 21.9; mm
